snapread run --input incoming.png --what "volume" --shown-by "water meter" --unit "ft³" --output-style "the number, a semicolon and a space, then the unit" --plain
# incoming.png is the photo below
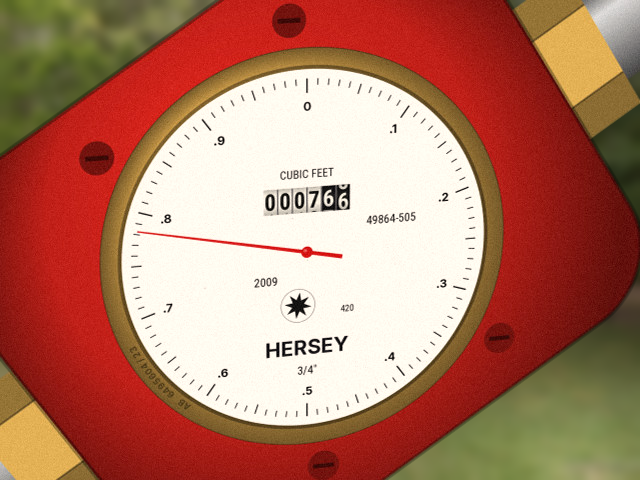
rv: 765.78; ft³
